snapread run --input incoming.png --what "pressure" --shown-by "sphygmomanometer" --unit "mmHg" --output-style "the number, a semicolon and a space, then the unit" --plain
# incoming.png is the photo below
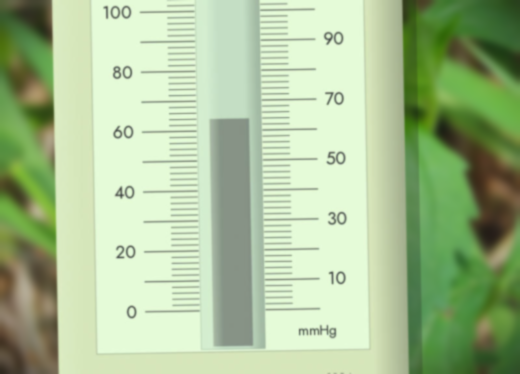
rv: 64; mmHg
